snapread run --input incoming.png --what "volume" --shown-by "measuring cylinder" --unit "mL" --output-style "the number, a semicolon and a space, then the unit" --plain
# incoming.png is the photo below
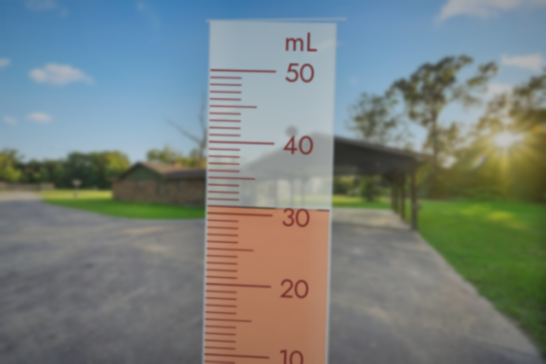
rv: 31; mL
